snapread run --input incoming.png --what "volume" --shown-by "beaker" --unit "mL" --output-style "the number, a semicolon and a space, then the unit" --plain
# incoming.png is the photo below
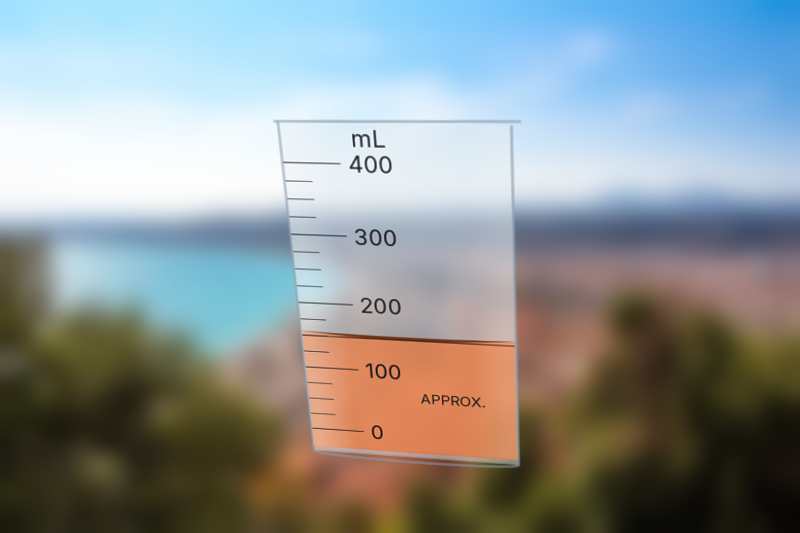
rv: 150; mL
